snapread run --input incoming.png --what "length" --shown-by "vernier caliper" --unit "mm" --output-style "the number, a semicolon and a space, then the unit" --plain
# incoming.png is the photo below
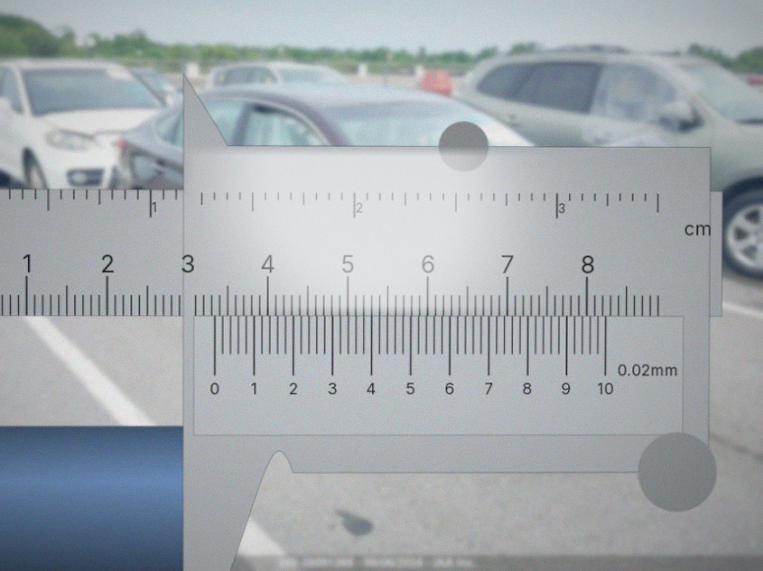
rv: 33.4; mm
